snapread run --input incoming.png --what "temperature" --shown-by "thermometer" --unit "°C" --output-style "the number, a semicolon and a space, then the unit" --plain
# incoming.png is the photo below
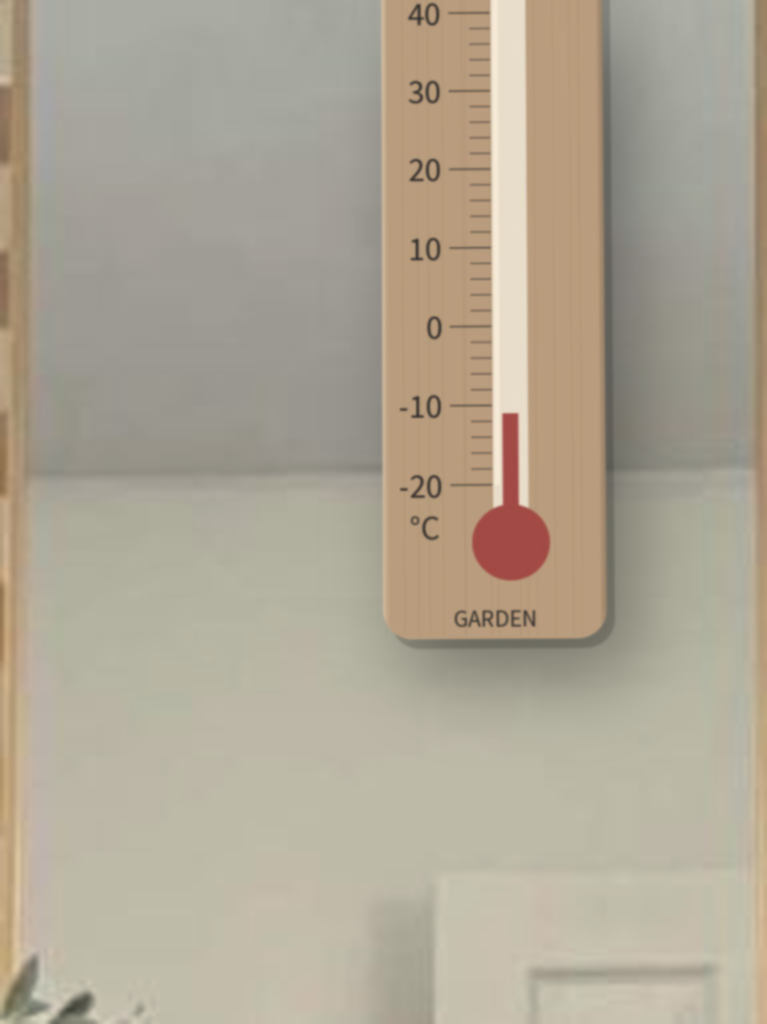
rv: -11; °C
